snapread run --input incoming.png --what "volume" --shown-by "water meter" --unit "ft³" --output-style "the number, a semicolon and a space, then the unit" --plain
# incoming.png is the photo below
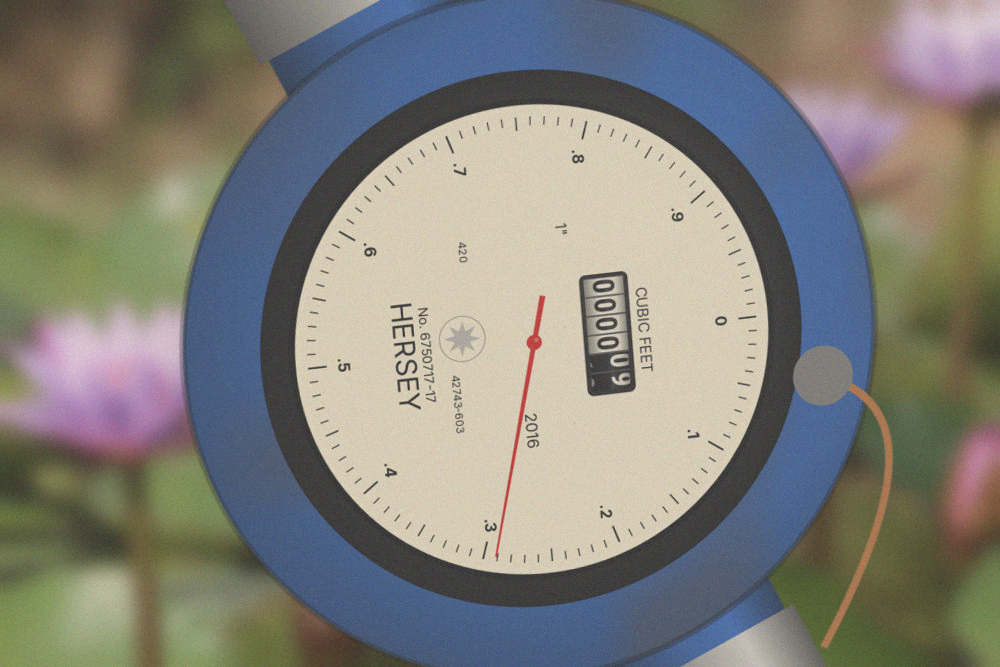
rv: 9.29; ft³
